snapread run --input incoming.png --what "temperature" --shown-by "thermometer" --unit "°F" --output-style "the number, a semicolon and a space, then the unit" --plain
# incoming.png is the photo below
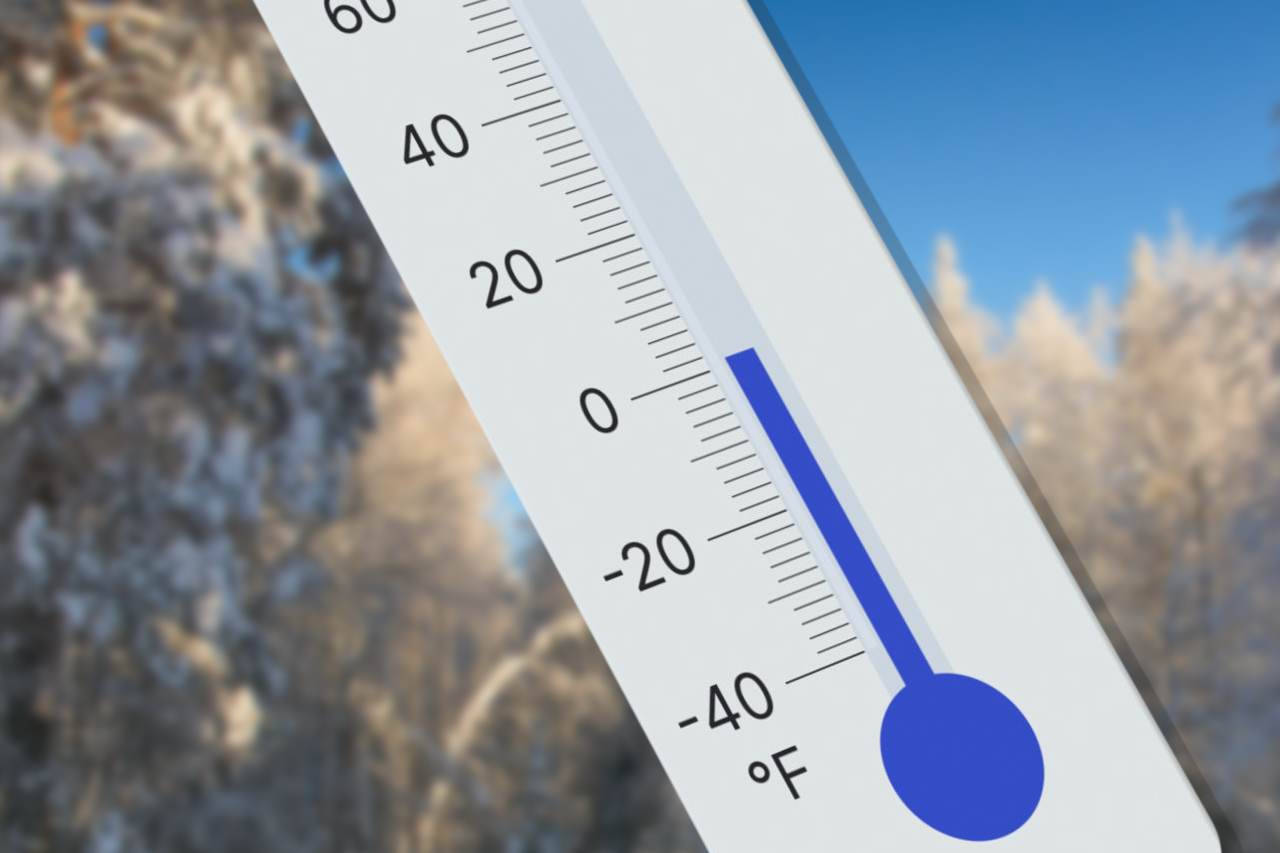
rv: 1; °F
